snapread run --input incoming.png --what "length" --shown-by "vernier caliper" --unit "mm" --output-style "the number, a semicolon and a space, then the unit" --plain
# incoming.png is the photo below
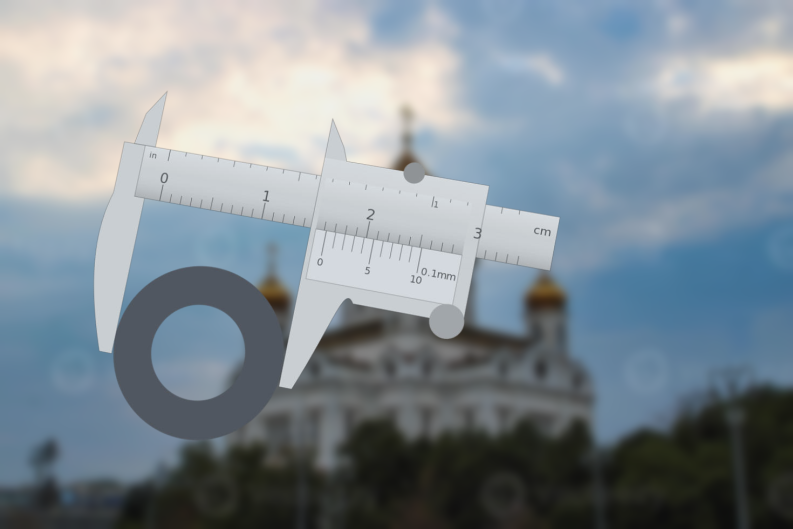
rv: 16.2; mm
